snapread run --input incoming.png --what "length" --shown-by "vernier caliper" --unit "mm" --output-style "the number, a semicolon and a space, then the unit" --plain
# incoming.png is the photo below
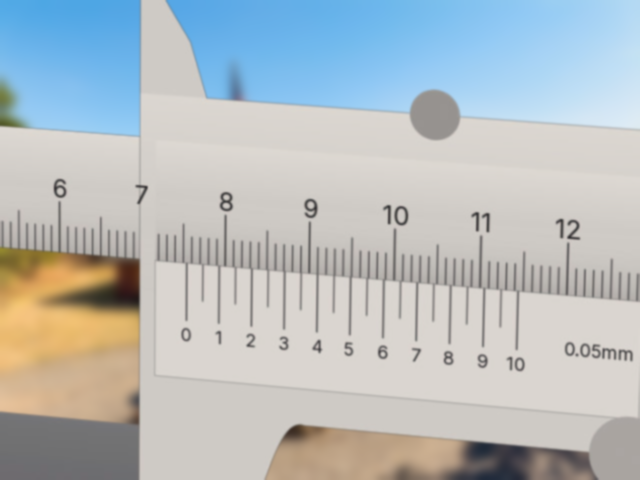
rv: 75.4; mm
